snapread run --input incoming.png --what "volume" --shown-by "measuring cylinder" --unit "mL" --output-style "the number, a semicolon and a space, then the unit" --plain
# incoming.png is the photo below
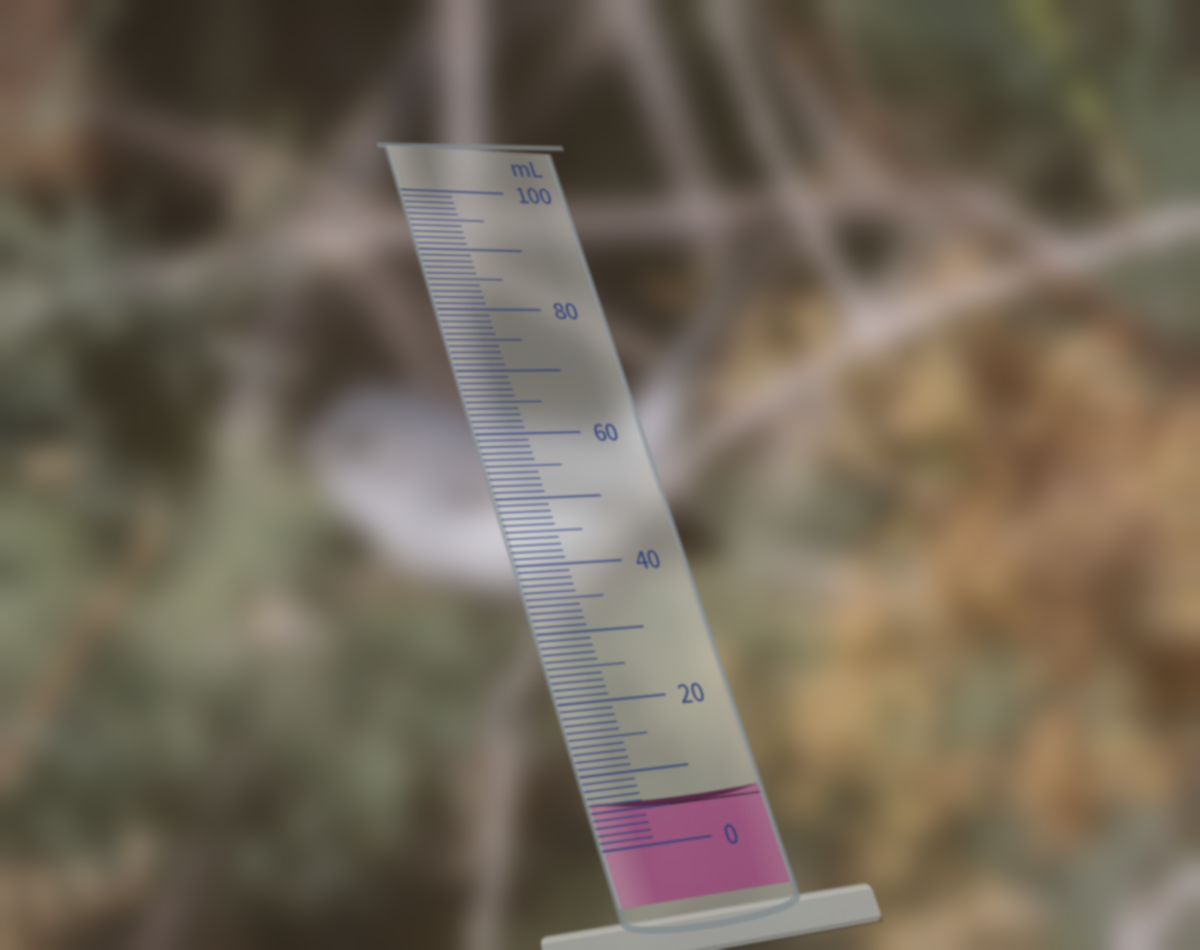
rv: 5; mL
